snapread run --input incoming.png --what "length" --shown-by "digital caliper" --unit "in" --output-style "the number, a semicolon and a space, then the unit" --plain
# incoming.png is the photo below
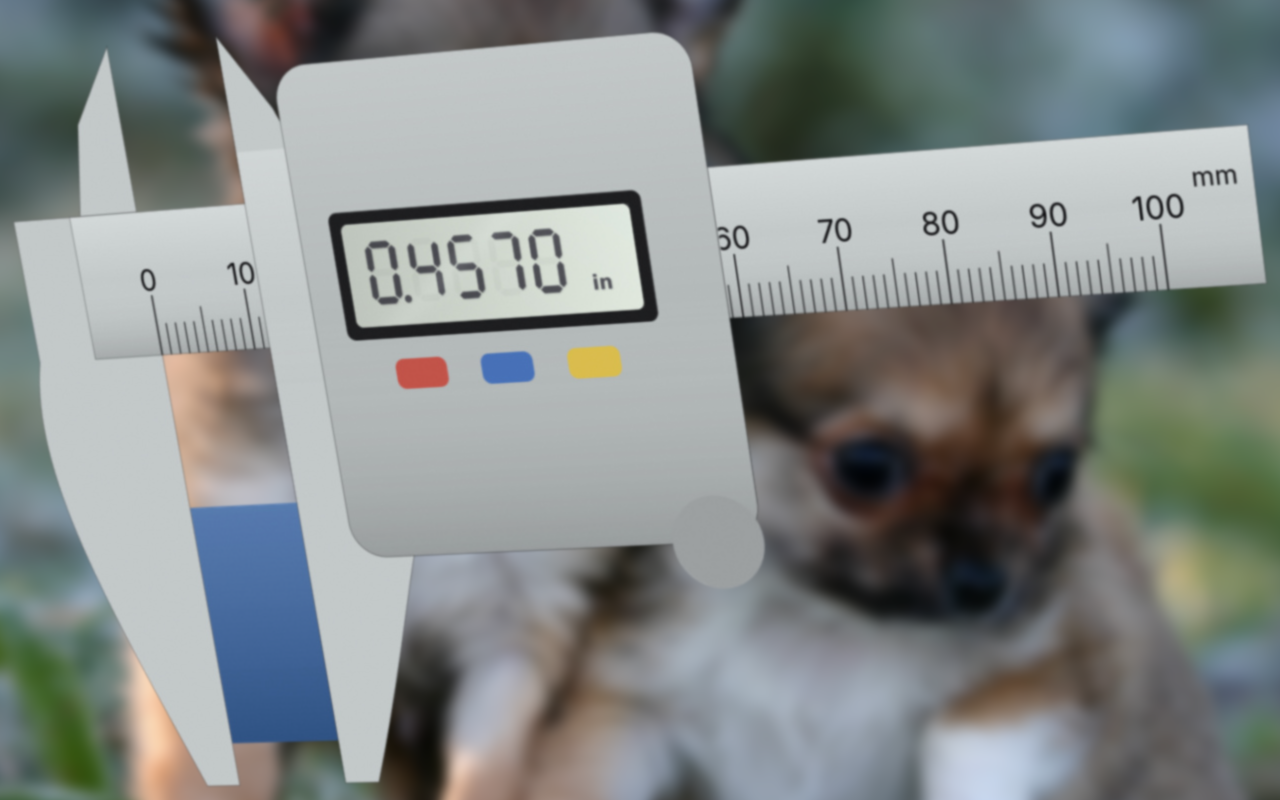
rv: 0.4570; in
